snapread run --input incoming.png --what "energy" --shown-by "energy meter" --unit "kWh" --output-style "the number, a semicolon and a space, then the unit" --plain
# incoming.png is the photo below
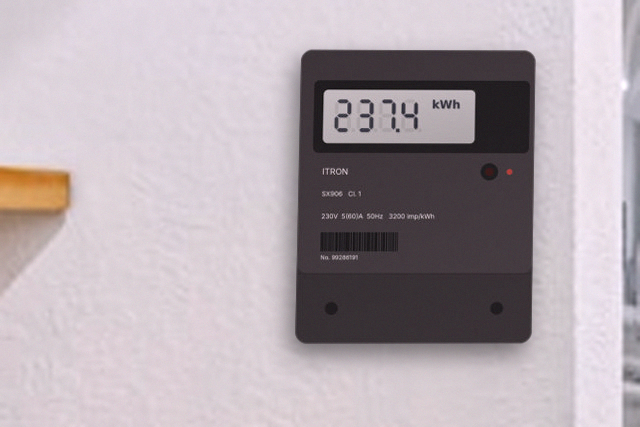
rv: 237.4; kWh
